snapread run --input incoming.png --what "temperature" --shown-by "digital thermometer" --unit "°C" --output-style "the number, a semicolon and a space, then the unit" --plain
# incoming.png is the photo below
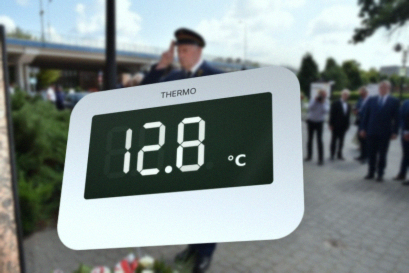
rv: 12.8; °C
